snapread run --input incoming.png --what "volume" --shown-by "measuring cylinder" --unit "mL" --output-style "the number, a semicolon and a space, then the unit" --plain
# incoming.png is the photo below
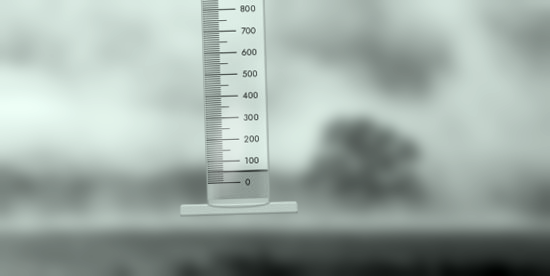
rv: 50; mL
